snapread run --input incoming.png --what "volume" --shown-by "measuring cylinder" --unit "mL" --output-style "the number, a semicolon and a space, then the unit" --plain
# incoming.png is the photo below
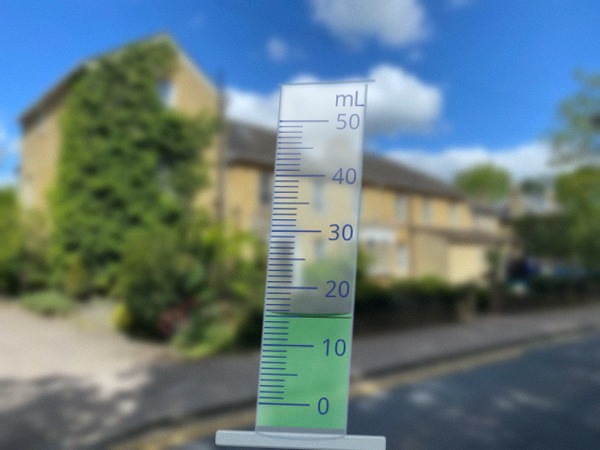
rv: 15; mL
